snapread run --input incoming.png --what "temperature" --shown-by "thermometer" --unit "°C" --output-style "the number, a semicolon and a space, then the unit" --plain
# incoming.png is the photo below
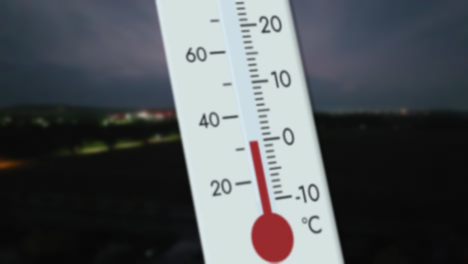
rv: 0; °C
